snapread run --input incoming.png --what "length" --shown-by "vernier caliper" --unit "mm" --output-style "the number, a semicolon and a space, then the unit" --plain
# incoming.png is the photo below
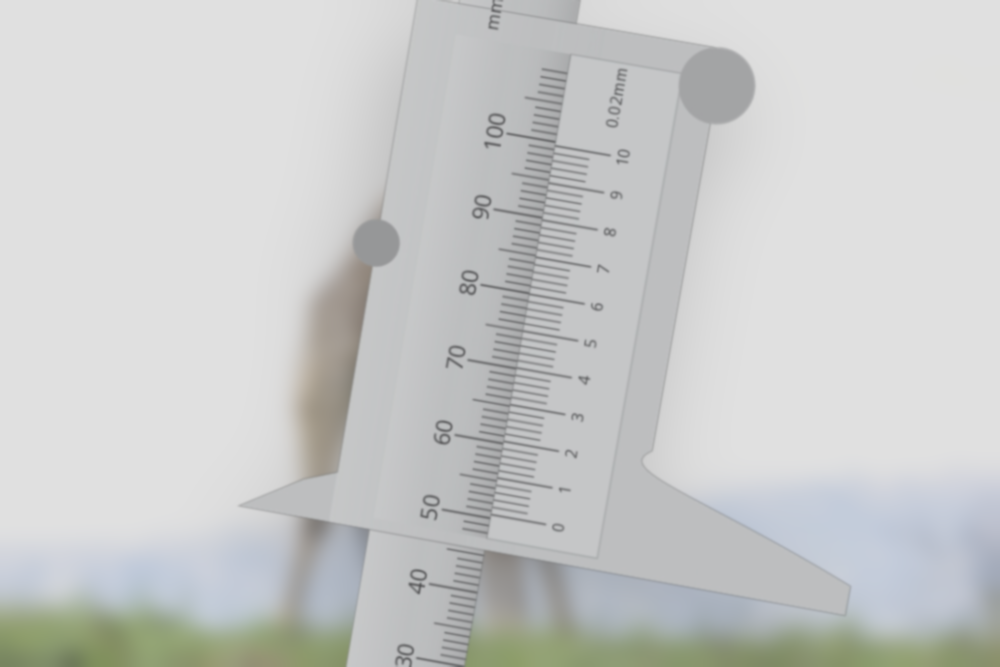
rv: 50.5; mm
